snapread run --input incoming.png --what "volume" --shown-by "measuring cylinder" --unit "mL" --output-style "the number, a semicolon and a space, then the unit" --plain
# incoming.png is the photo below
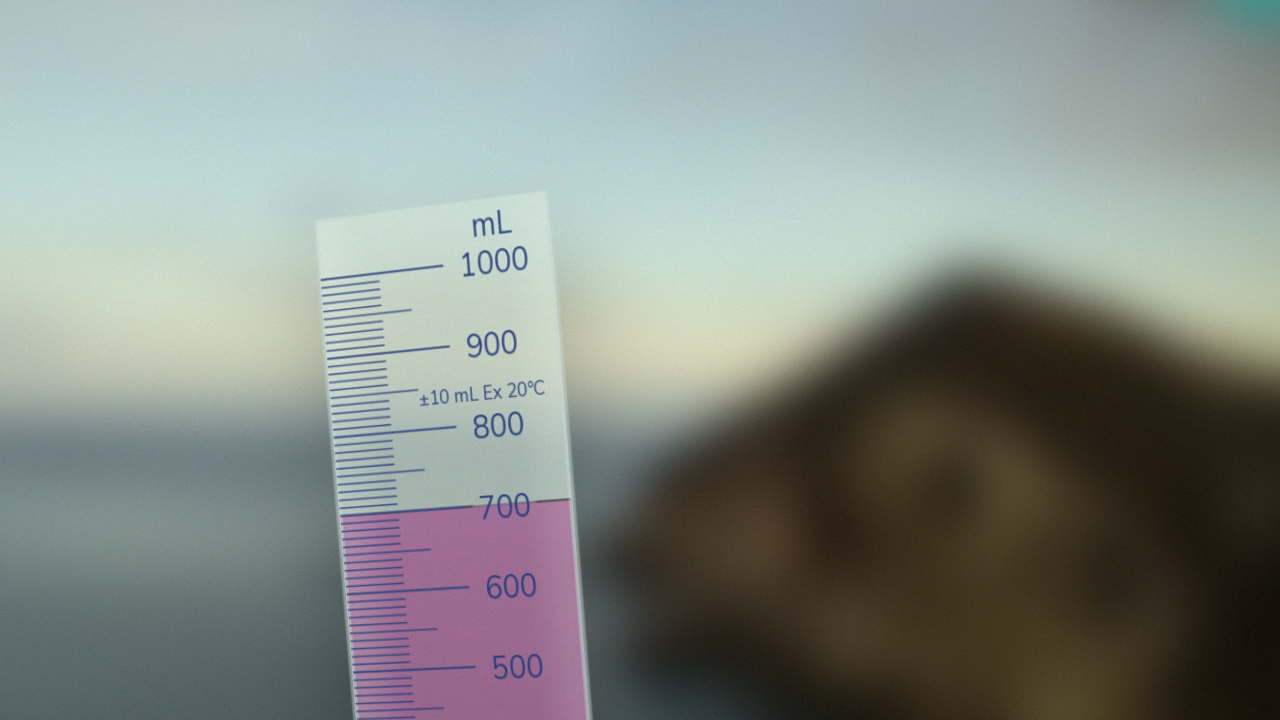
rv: 700; mL
